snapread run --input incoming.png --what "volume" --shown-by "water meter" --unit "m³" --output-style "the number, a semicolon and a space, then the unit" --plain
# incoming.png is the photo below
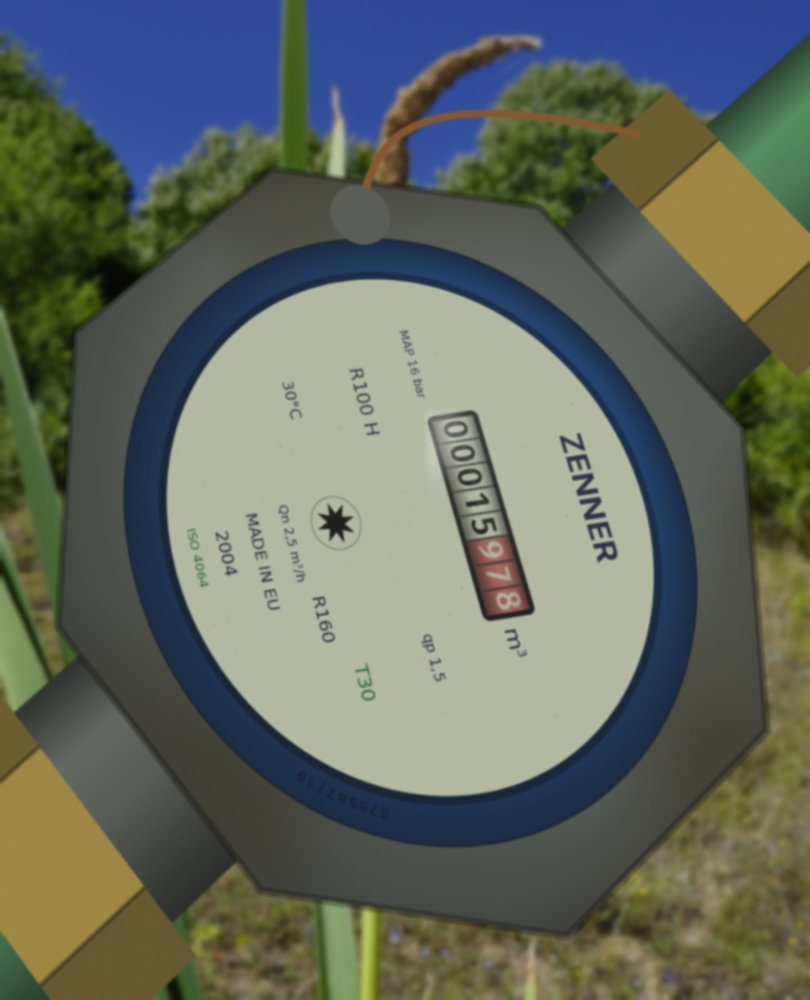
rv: 15.978; m³
